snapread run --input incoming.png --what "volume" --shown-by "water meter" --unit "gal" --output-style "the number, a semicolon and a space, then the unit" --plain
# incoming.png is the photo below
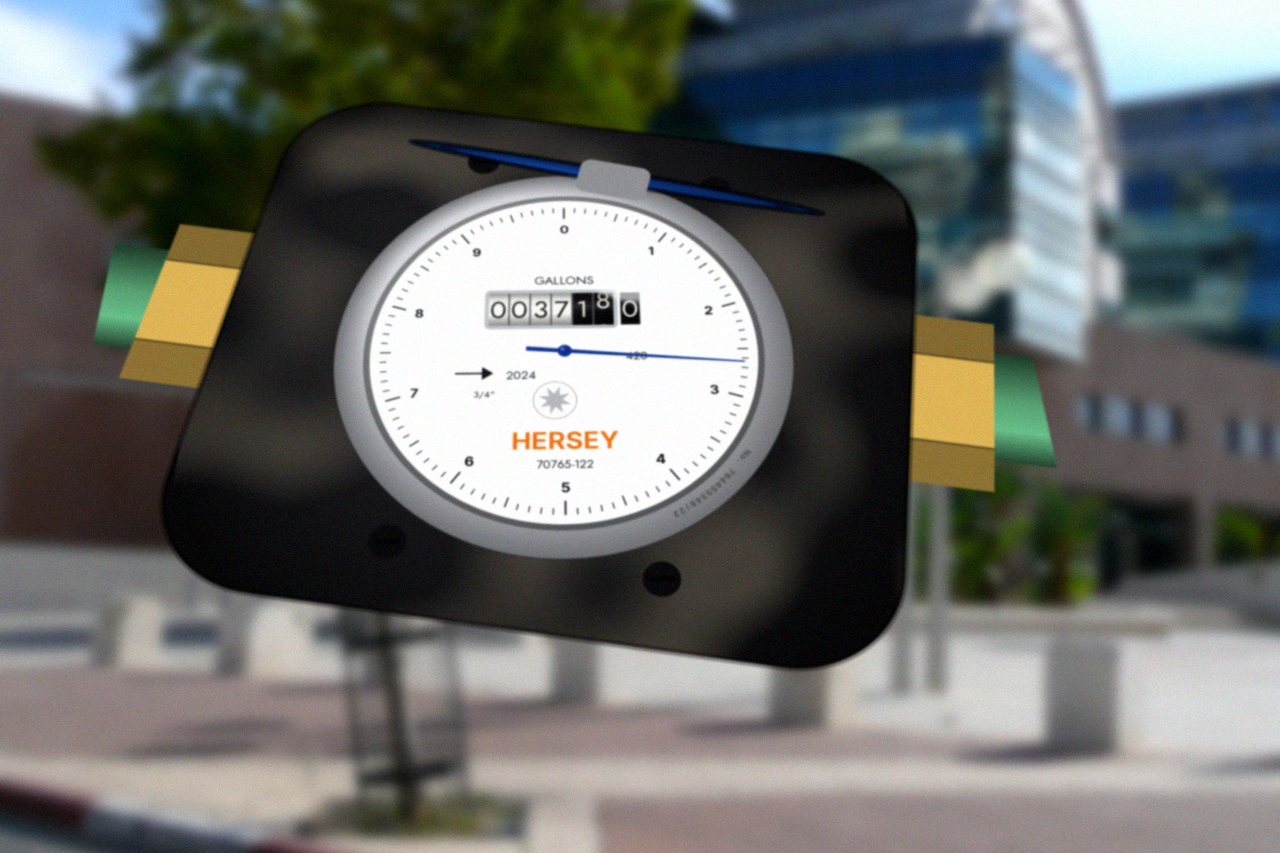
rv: 37182.6; gal
